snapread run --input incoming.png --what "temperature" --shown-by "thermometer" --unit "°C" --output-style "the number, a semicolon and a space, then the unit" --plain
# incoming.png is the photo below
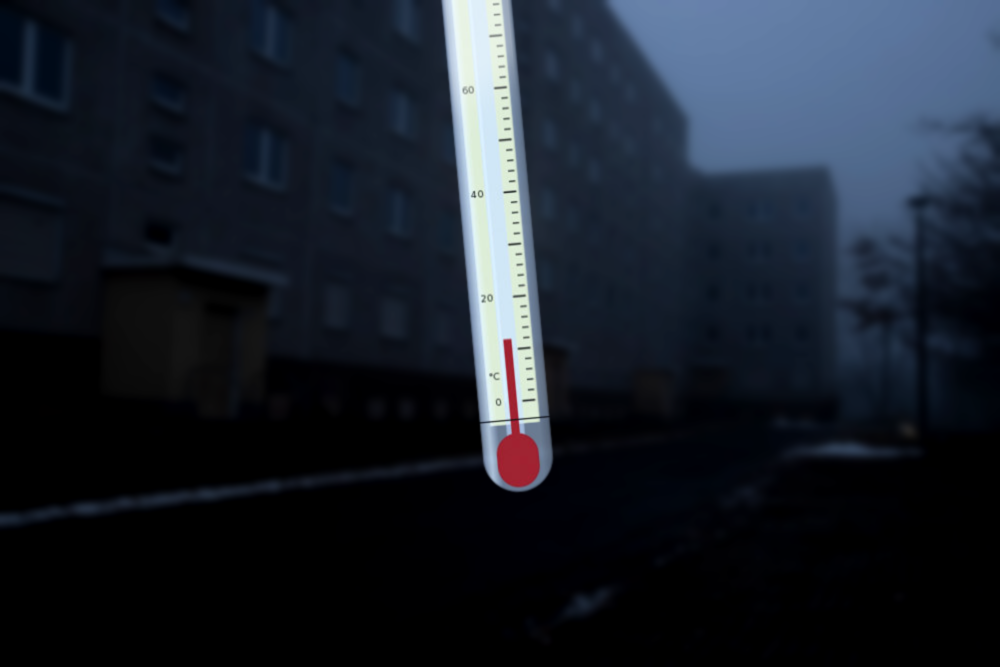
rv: 12; °C
